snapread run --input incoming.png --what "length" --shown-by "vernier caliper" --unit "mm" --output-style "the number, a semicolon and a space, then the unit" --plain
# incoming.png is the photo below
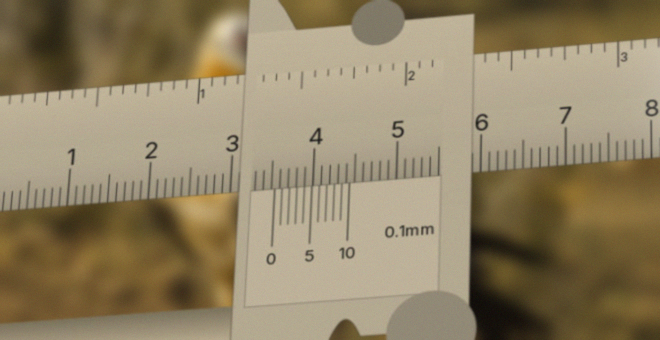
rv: 35.4; mm
